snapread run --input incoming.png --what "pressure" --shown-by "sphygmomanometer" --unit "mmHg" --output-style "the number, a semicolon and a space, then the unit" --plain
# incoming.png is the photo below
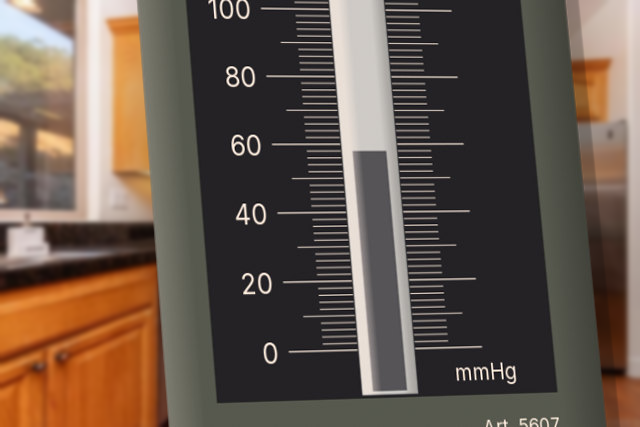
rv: 58; mmHg
